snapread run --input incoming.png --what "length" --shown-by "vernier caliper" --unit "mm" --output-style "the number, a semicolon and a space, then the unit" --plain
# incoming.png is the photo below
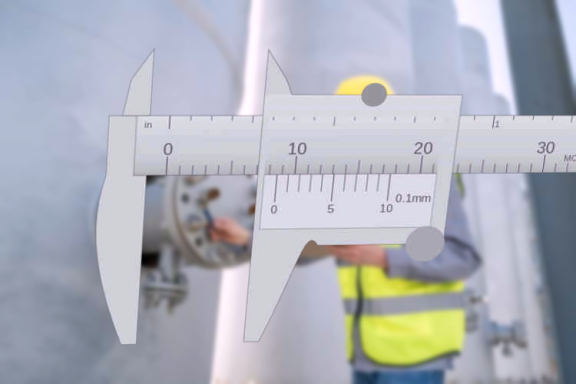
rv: 8.6; mm
